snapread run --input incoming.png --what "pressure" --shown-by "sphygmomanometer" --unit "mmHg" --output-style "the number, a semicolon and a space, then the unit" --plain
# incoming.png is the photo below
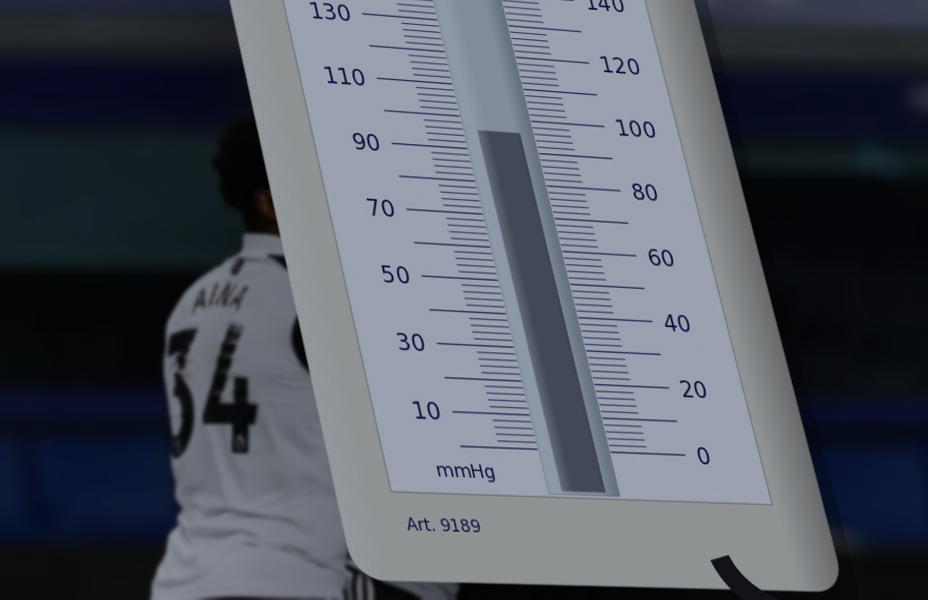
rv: 96; mmHg
